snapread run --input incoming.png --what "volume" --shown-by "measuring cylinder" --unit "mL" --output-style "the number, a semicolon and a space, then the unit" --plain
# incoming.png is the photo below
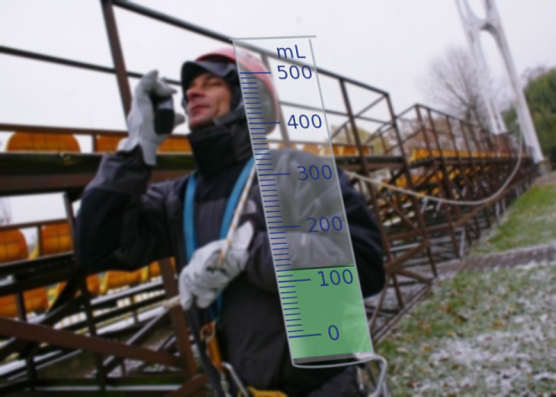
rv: 120; mL
